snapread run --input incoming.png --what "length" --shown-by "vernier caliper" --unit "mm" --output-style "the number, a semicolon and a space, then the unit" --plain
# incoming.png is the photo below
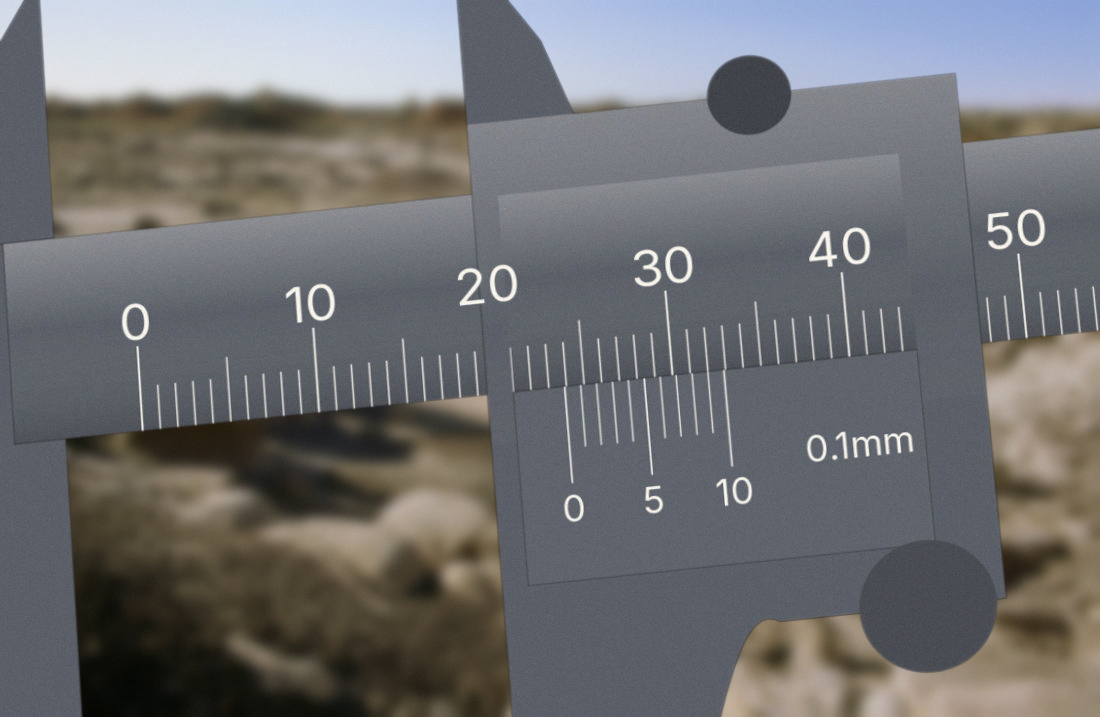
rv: 23.9; mm
